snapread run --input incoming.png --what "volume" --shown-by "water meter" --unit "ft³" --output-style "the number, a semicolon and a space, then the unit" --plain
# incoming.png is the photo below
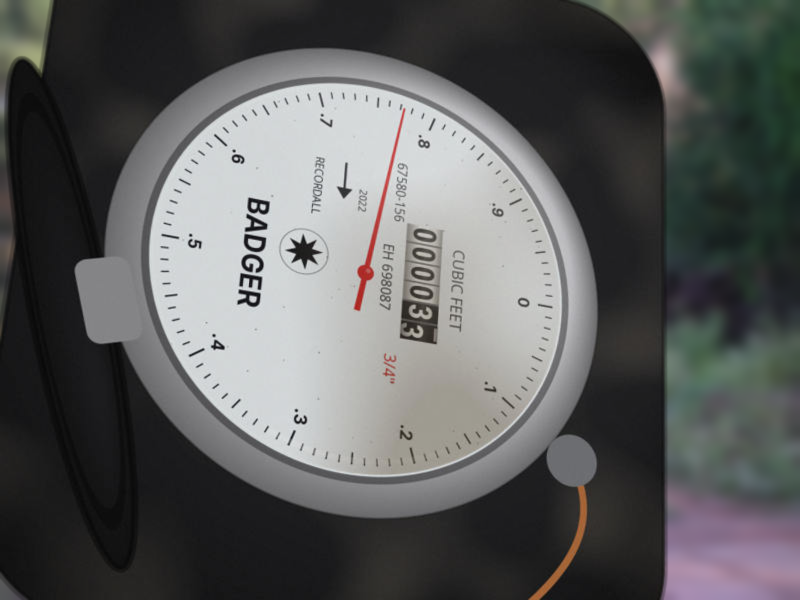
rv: 32.77; ft³
